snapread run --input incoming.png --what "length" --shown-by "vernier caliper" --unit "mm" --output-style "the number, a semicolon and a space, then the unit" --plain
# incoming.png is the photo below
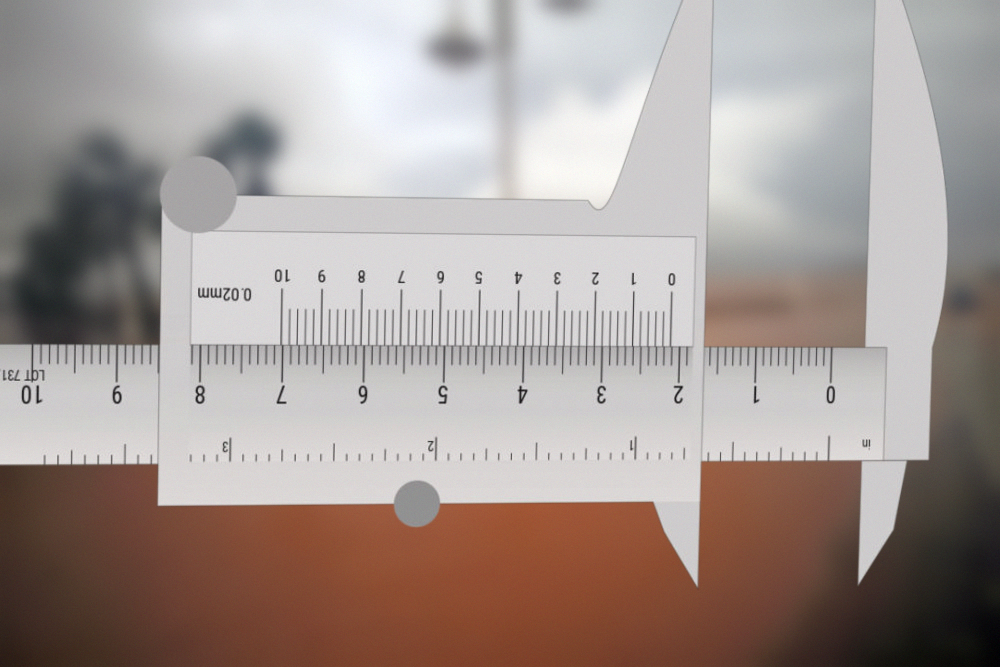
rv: 21.2; mm
